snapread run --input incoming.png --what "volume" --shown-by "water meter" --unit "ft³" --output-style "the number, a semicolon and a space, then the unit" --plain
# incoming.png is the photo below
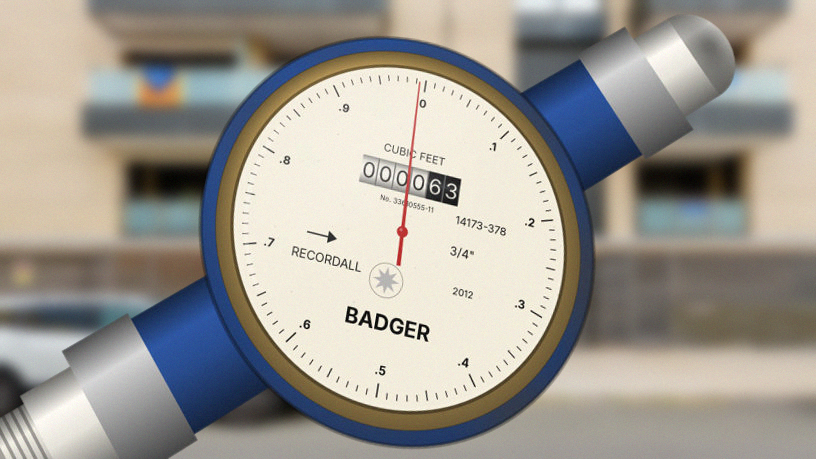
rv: 62.99; ft³
